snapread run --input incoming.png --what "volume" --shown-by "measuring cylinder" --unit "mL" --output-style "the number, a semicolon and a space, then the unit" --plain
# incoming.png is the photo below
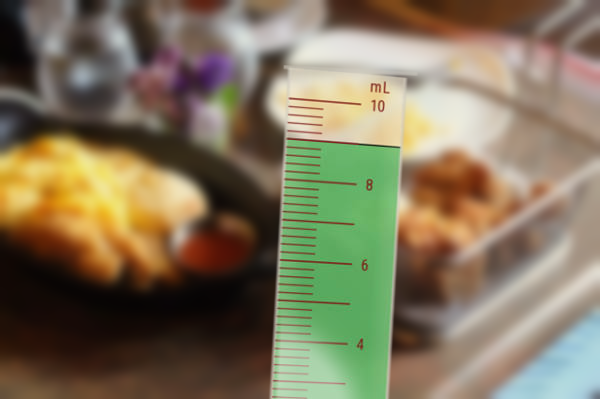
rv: 9; mL
